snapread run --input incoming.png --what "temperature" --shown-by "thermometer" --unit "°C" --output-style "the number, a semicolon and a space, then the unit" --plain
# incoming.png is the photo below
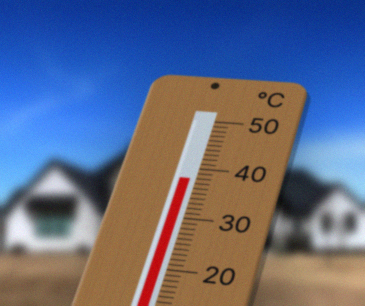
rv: 38; °C
